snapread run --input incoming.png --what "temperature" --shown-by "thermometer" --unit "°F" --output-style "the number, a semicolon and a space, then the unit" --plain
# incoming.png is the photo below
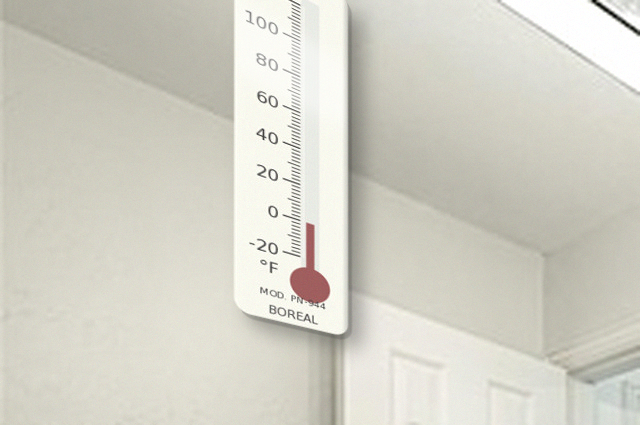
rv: 0; °F
